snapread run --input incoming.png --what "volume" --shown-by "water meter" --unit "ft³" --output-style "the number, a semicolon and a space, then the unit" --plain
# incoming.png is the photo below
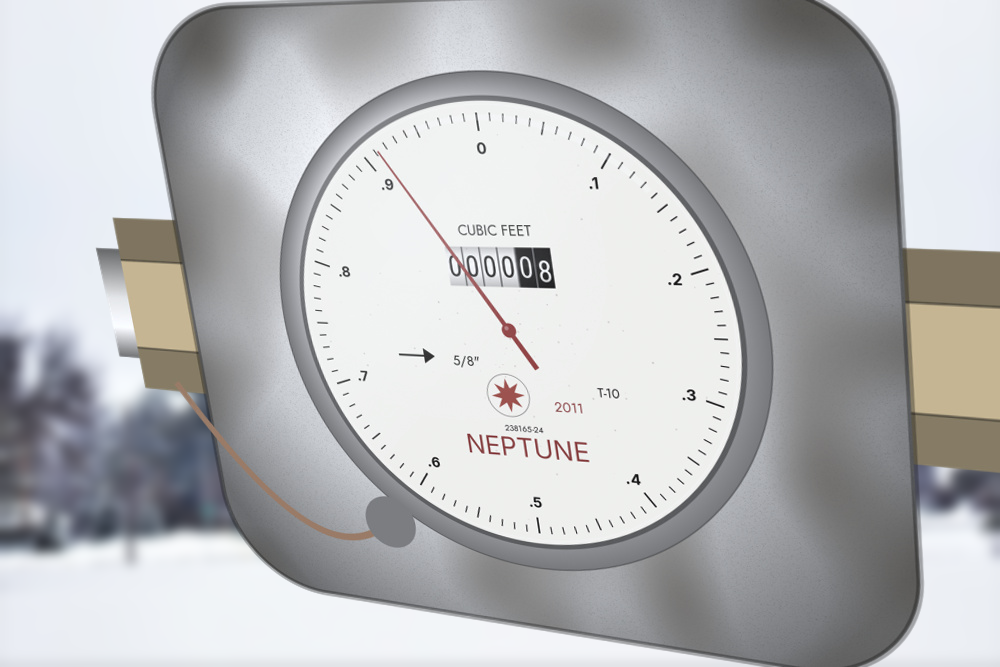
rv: 7.91; ft³
